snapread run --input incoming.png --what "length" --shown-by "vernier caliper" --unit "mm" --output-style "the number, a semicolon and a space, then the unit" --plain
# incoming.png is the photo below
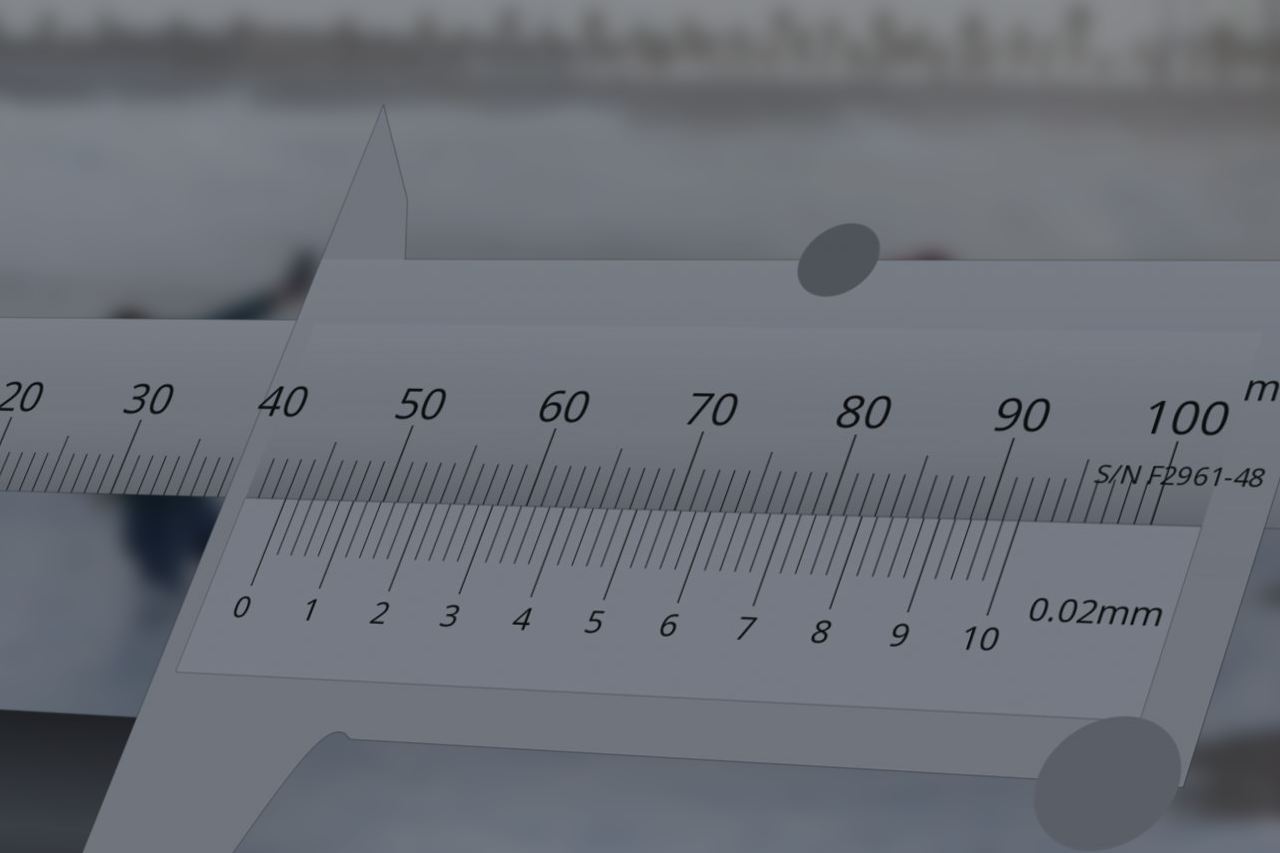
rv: 43.0; mm
